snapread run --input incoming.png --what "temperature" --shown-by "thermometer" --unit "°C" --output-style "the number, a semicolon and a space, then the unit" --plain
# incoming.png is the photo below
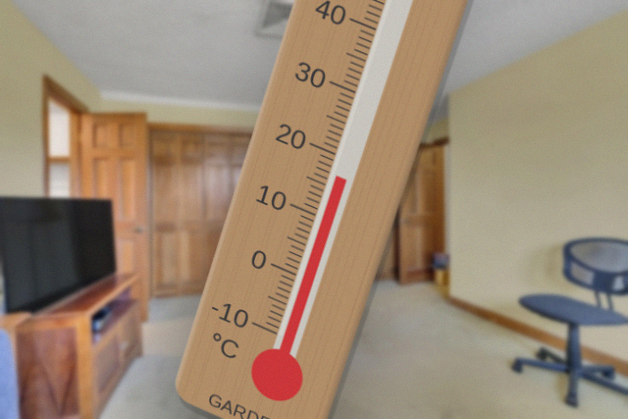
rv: 17; °C
